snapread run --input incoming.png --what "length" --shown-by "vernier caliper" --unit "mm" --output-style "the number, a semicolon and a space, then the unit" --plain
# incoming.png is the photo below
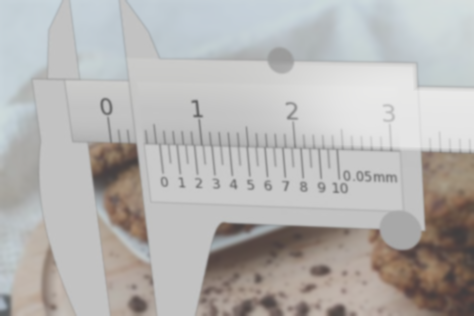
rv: 5.4; mm
